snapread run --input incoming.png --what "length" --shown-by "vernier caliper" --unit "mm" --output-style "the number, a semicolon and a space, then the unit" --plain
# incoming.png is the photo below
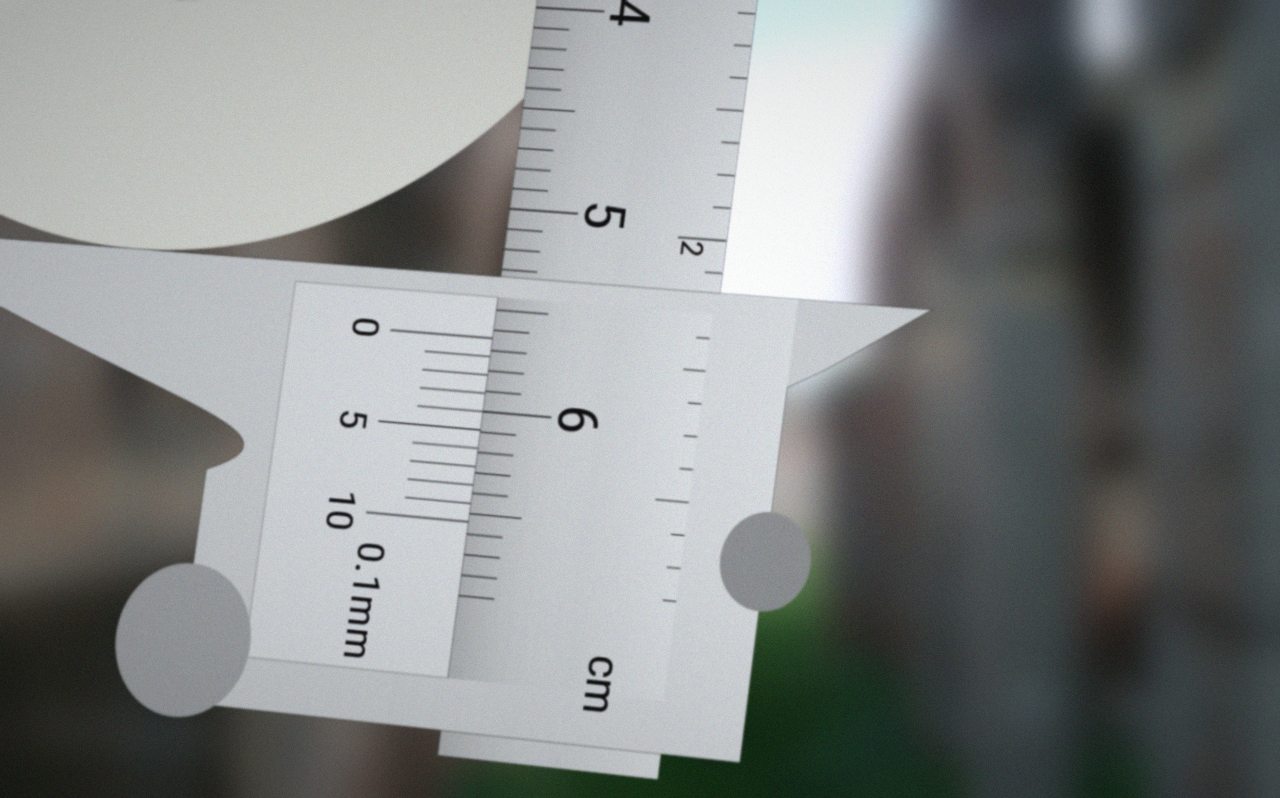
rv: 56.4; mm
